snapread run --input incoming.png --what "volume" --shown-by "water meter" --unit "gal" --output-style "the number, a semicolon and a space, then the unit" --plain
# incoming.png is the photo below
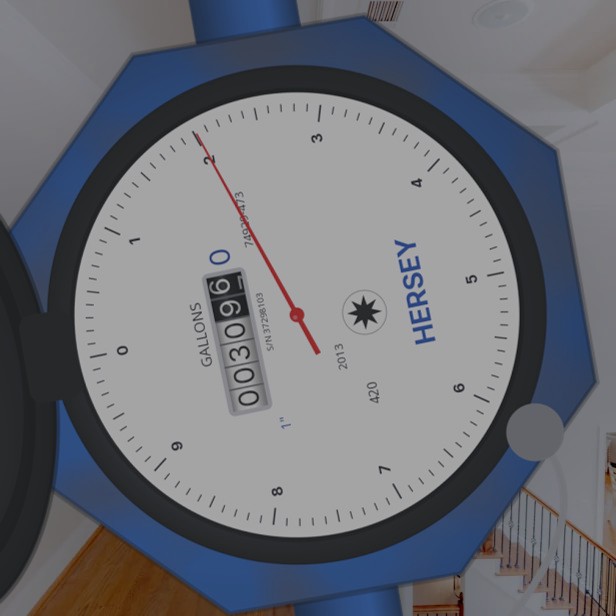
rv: 30962.0; gal
